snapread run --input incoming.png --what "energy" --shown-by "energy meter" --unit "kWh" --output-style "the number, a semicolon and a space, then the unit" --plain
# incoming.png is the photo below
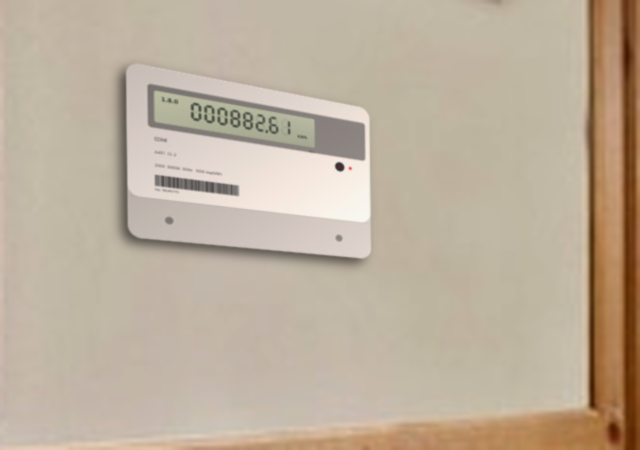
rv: 882.61; kWh
